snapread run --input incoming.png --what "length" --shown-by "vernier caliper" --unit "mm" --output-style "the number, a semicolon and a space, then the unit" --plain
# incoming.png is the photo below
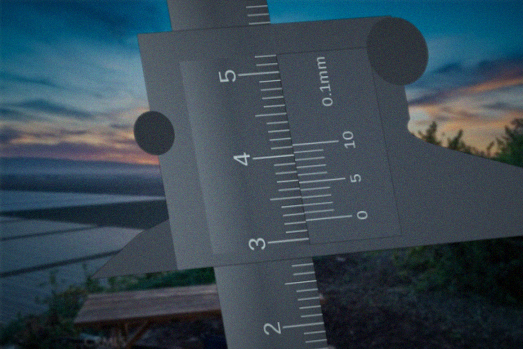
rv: 32.2; mm
